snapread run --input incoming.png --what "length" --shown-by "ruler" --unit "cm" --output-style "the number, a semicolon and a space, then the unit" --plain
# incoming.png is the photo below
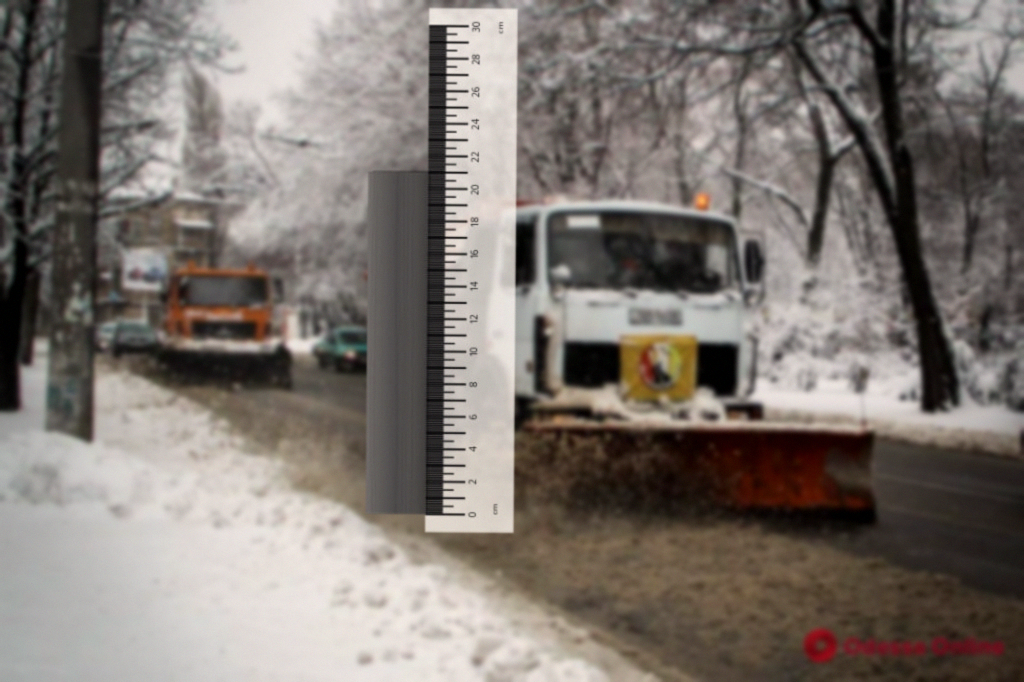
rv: 21; cm
